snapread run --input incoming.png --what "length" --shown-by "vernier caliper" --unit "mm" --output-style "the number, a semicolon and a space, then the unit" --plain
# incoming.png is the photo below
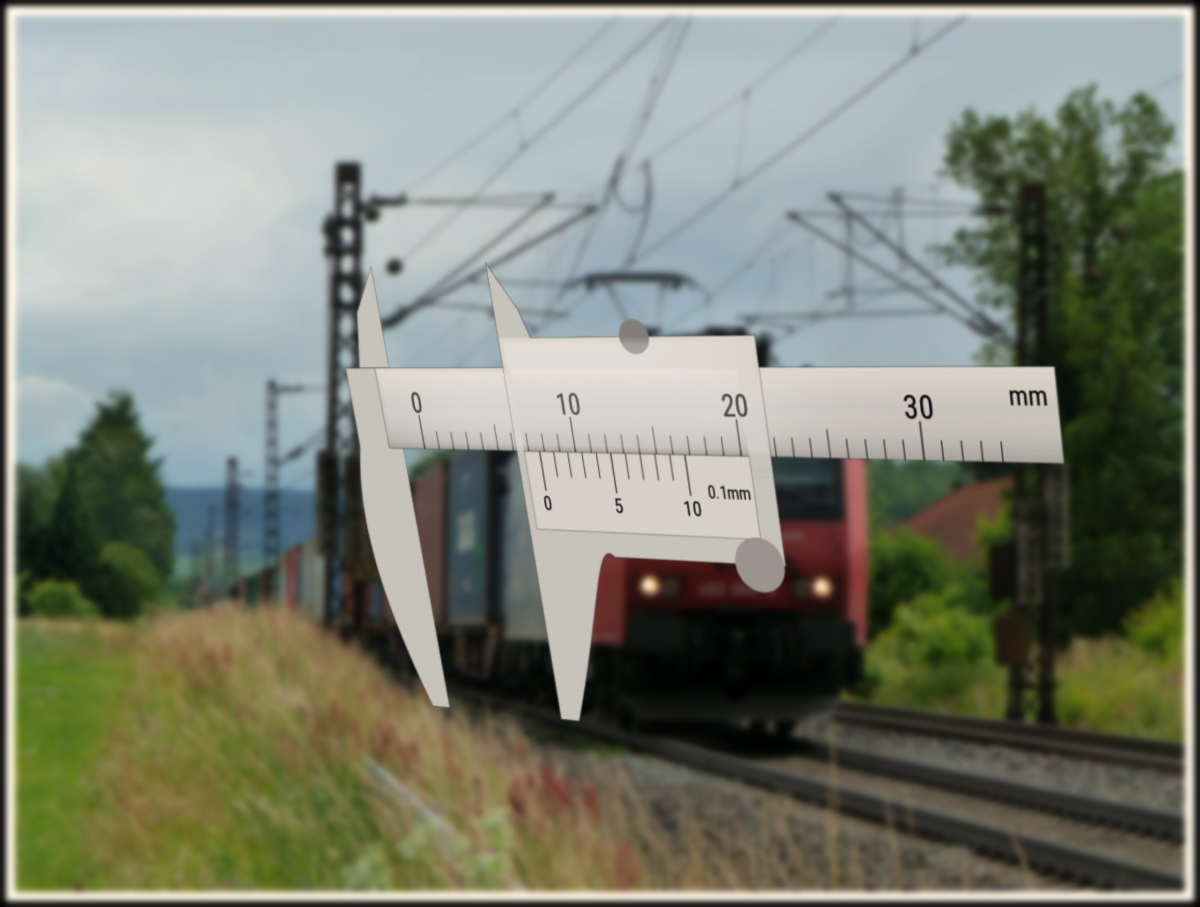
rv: 7.7; mm
